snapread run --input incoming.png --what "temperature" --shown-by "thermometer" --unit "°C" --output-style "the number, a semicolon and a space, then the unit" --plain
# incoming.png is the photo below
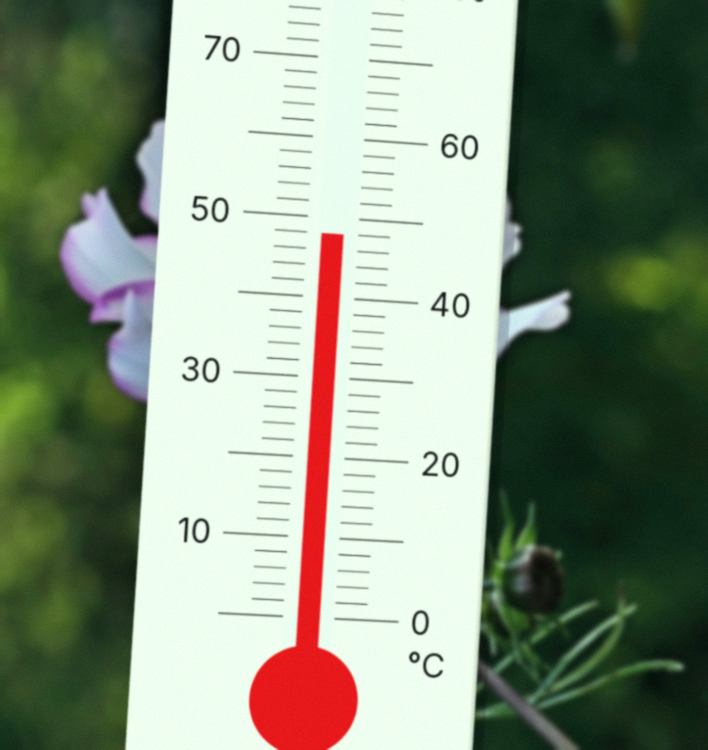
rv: 48; °C
